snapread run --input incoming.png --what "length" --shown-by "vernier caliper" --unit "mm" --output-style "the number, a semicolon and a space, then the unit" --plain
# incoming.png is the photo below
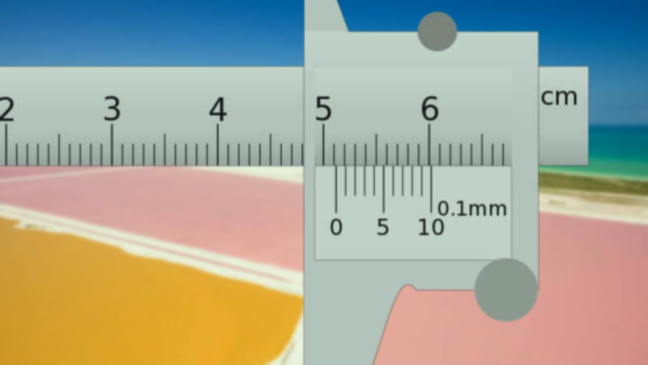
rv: 51.2; mm
